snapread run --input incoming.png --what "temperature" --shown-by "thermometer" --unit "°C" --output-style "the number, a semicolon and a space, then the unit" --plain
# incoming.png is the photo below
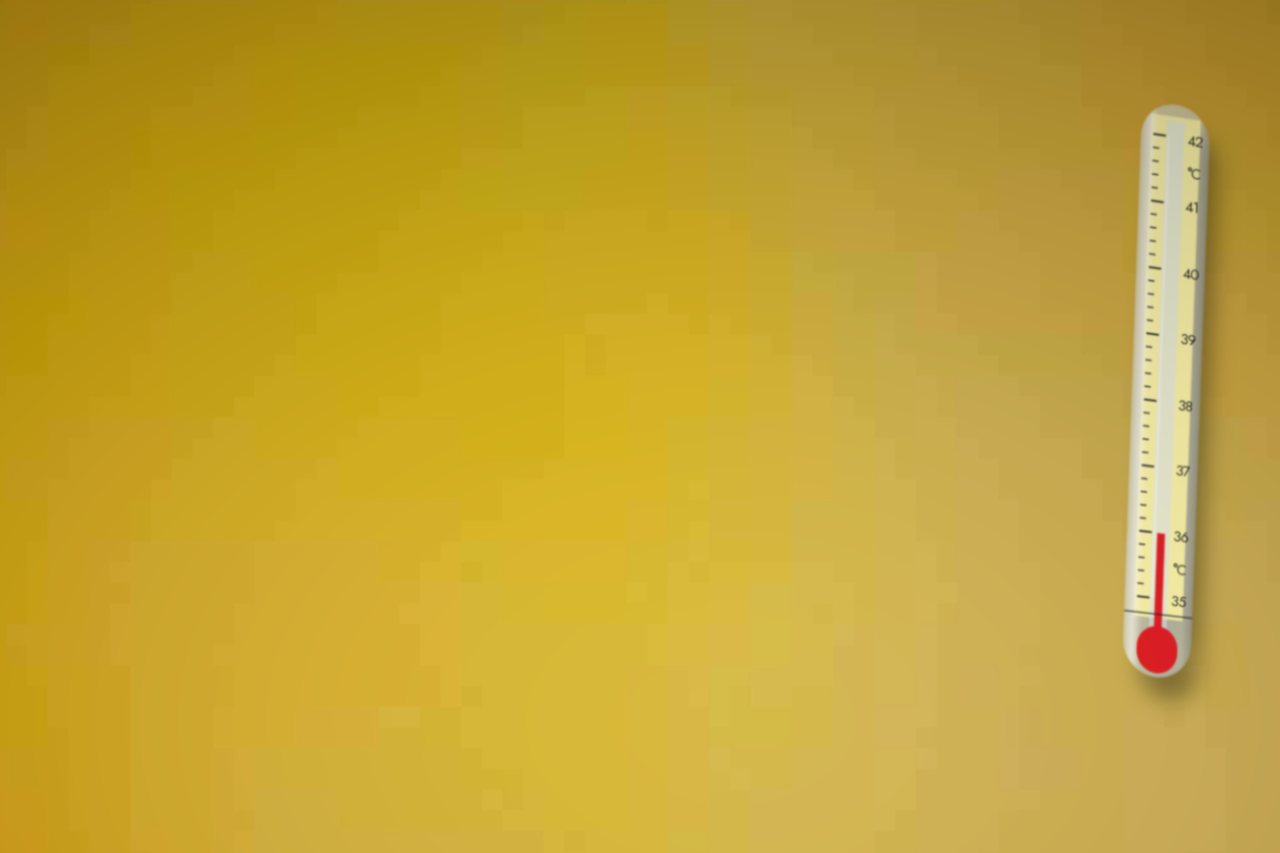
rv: 36; °C
